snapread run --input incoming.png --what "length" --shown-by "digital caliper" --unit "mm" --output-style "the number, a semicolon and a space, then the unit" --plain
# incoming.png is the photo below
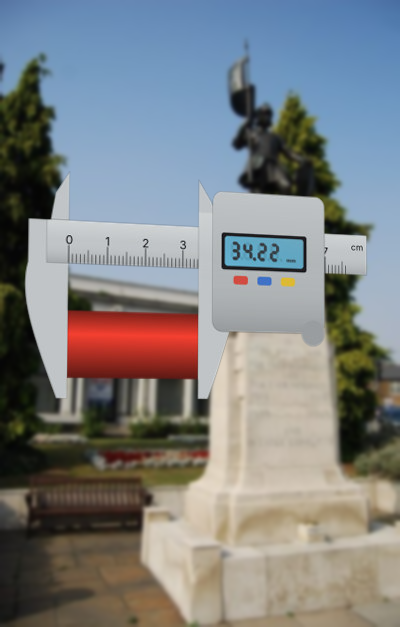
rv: 34.22; mm
